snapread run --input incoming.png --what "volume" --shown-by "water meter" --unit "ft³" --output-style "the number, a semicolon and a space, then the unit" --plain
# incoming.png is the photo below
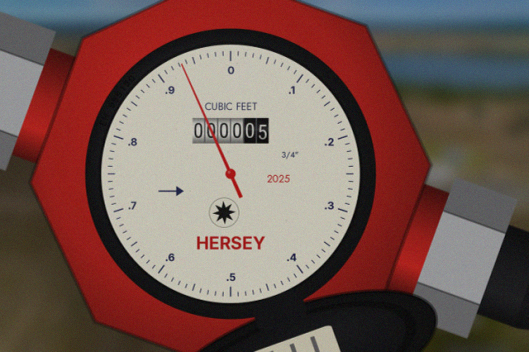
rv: 4.93; ft³
